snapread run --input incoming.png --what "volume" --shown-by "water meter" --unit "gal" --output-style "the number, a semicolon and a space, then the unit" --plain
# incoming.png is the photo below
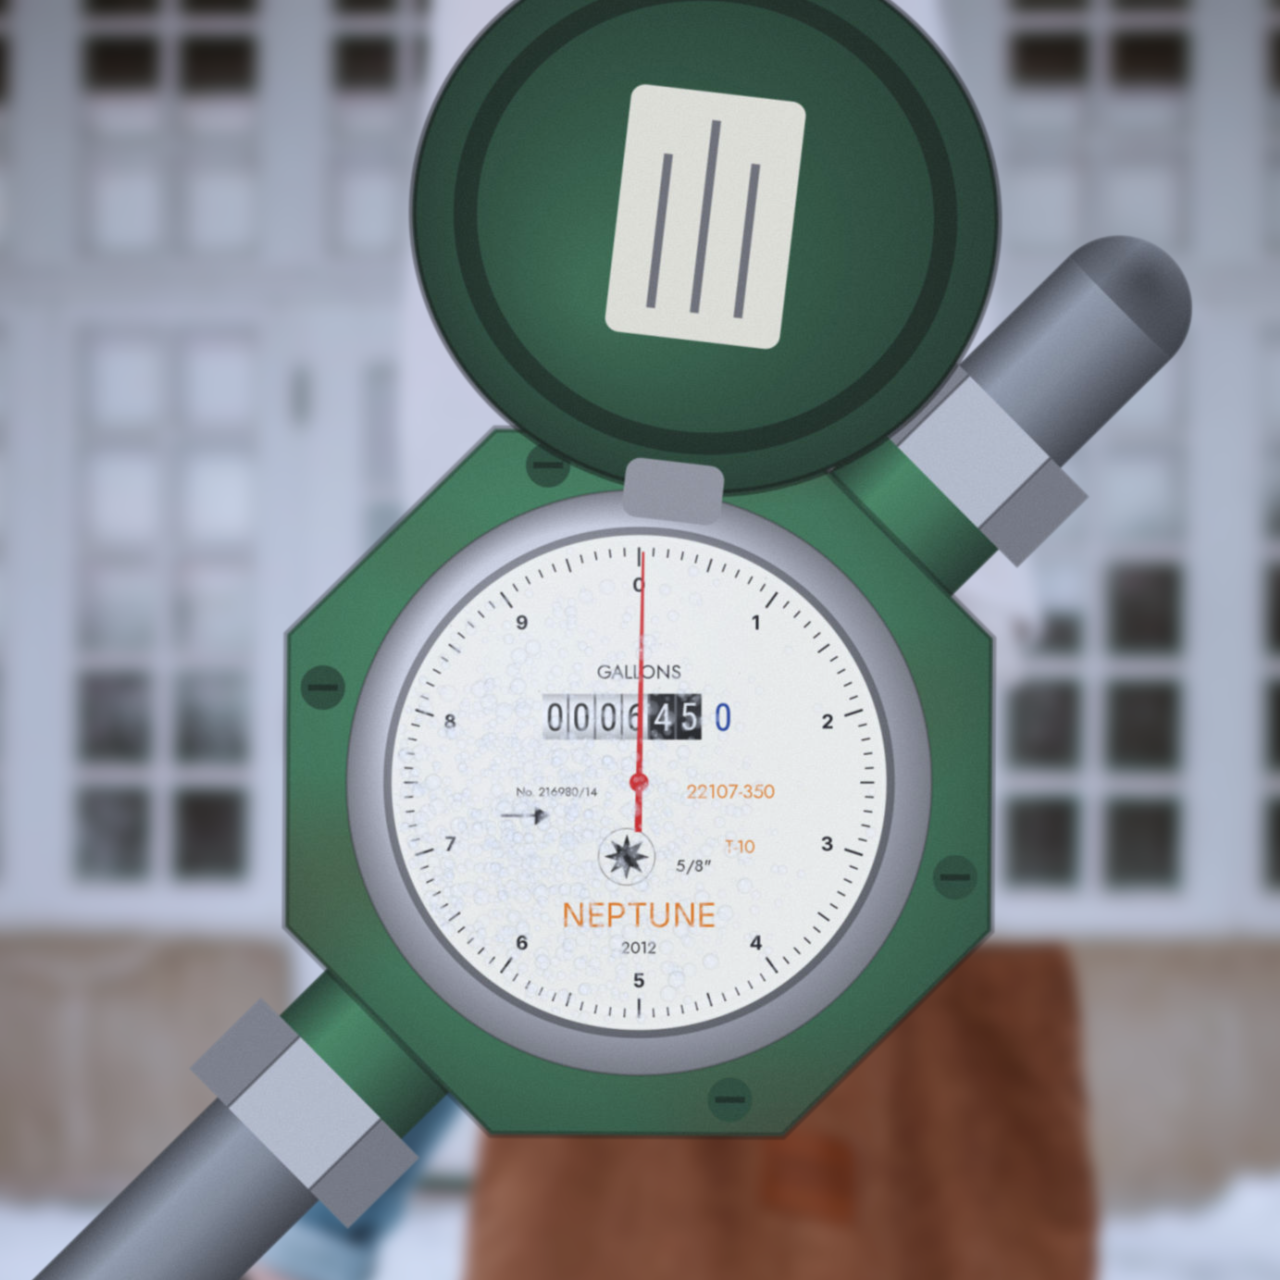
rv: 6450.0; gal
